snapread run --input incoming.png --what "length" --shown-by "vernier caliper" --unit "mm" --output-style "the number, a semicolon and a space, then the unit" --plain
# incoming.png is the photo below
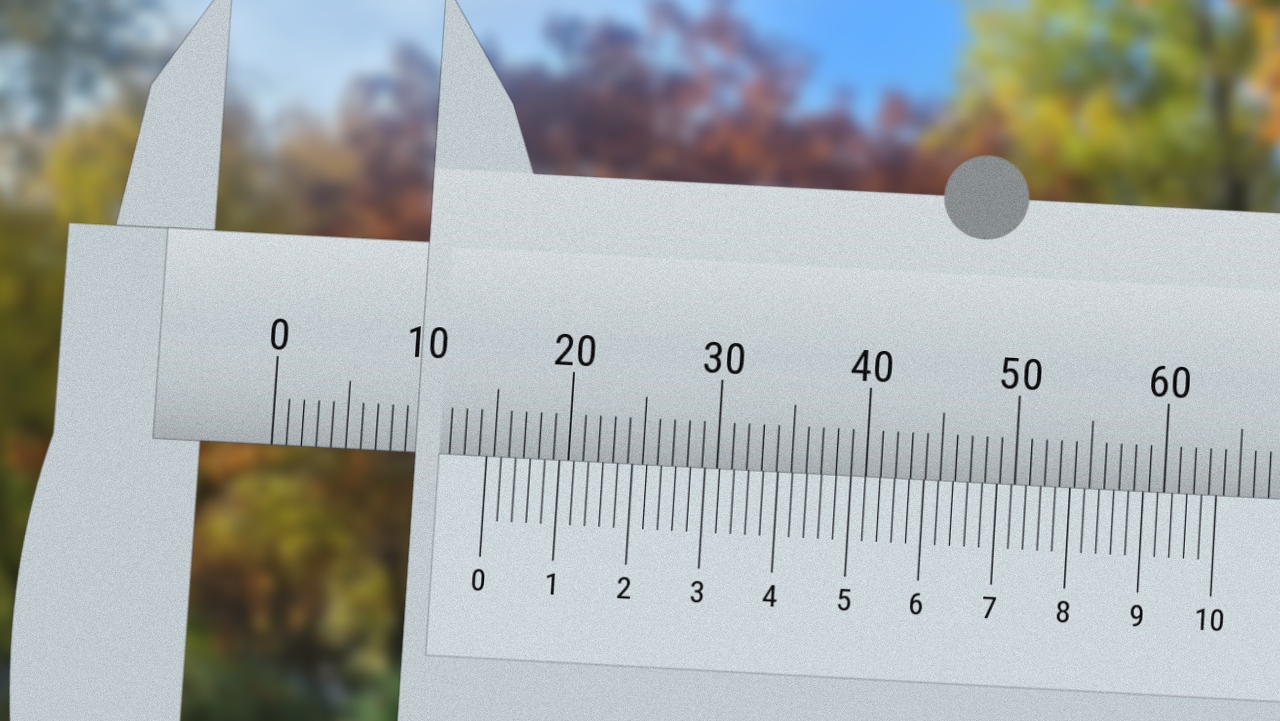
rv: 14.5; mm
